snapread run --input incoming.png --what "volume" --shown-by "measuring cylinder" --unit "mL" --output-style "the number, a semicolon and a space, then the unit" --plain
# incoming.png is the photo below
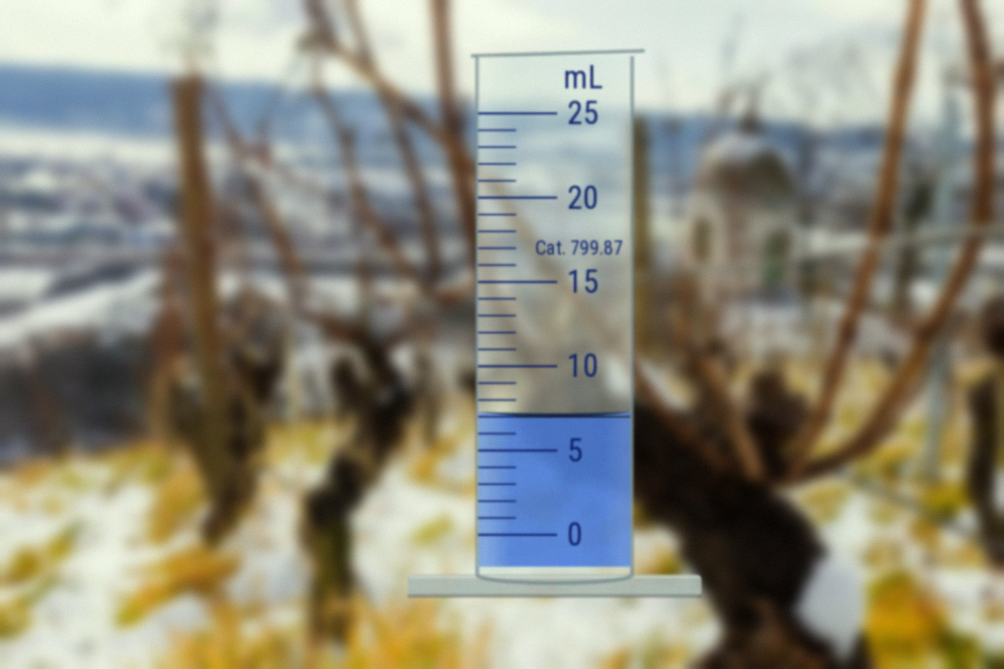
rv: 7; mL
